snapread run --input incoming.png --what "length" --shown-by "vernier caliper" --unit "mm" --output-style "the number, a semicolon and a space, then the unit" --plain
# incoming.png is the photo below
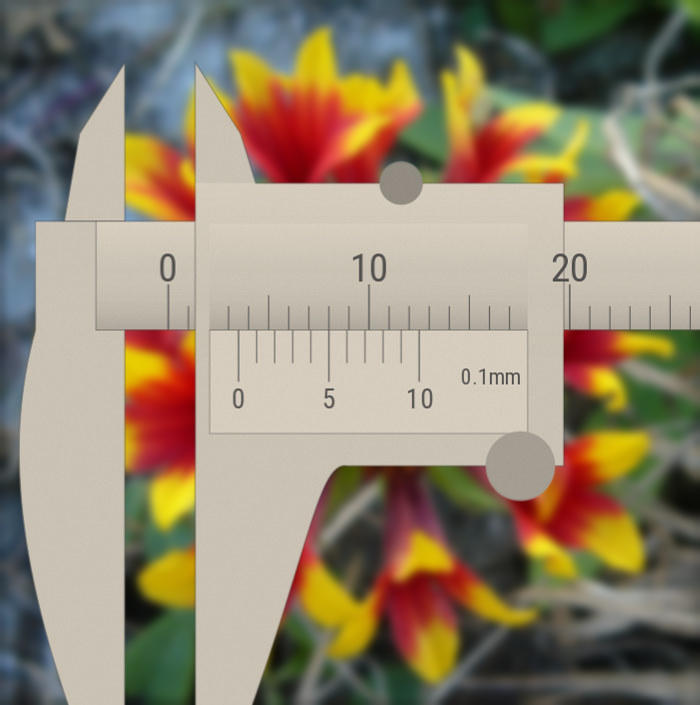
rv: 3.5; mm
